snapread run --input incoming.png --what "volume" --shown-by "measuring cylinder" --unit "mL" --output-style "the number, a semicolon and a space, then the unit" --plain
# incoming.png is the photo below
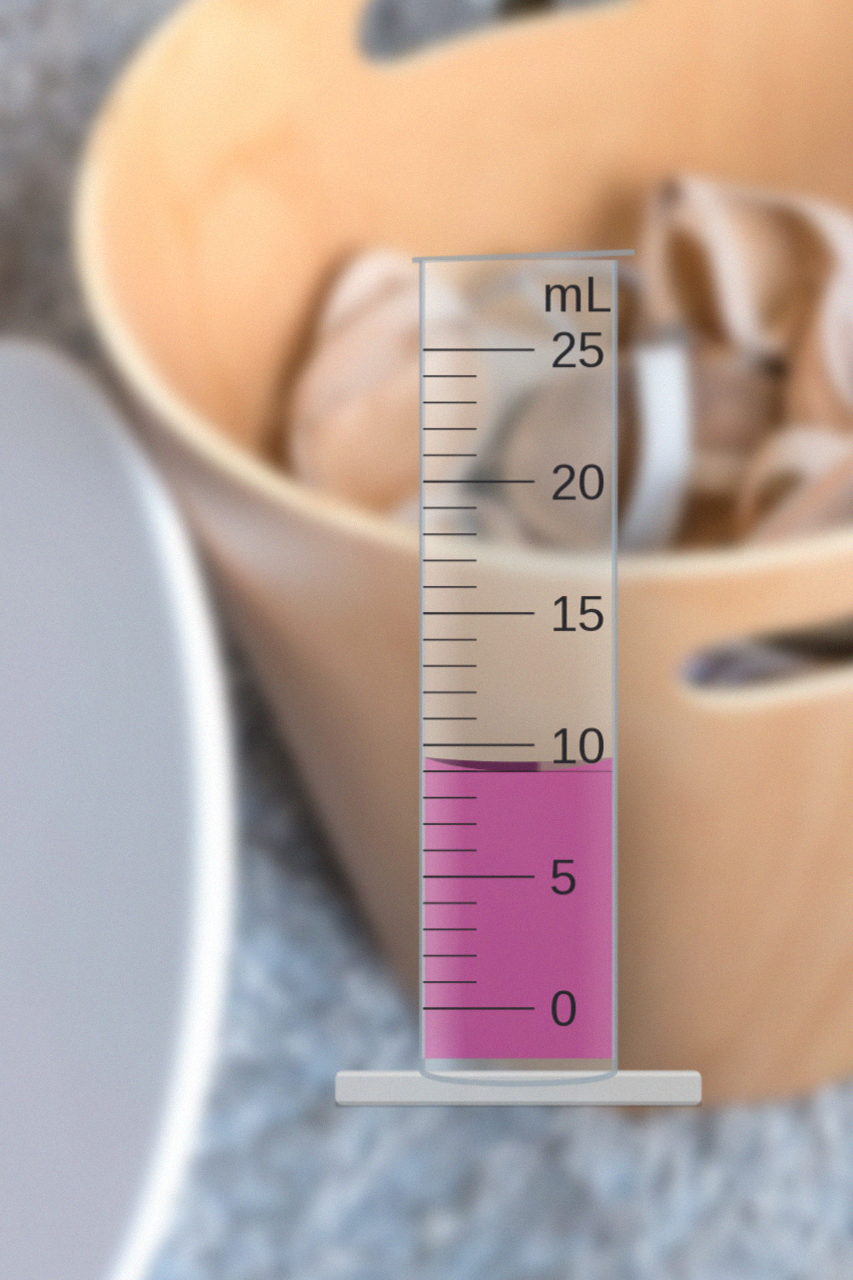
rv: 9; mL
